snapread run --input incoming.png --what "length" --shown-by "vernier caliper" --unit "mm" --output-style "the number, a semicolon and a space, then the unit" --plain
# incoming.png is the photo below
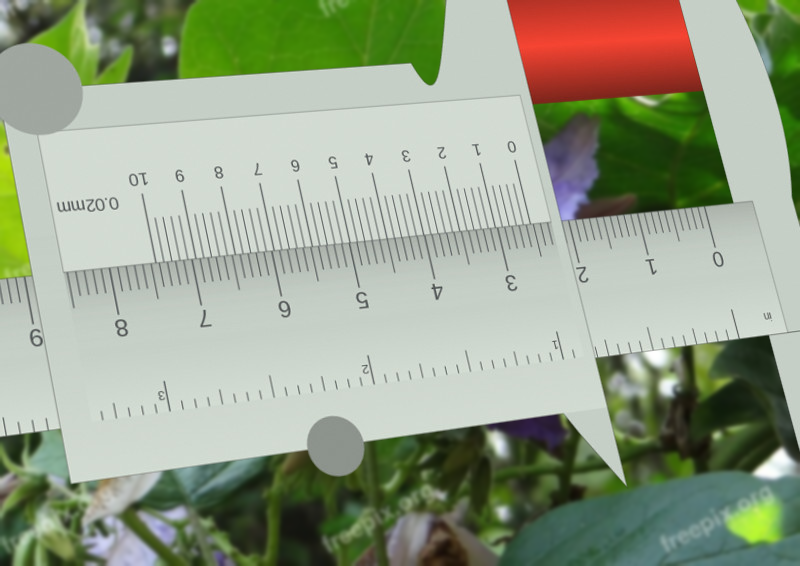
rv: 25.4; mm
